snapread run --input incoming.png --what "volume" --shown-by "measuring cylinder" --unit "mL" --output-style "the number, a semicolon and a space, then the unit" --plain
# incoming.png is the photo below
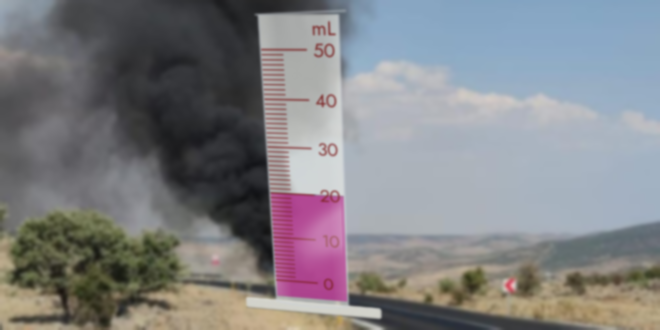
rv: 20; mL
